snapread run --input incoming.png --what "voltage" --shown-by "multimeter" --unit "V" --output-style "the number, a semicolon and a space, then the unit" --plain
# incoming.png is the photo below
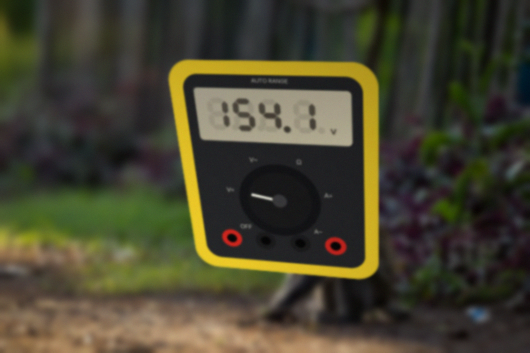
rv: 154.1; V
